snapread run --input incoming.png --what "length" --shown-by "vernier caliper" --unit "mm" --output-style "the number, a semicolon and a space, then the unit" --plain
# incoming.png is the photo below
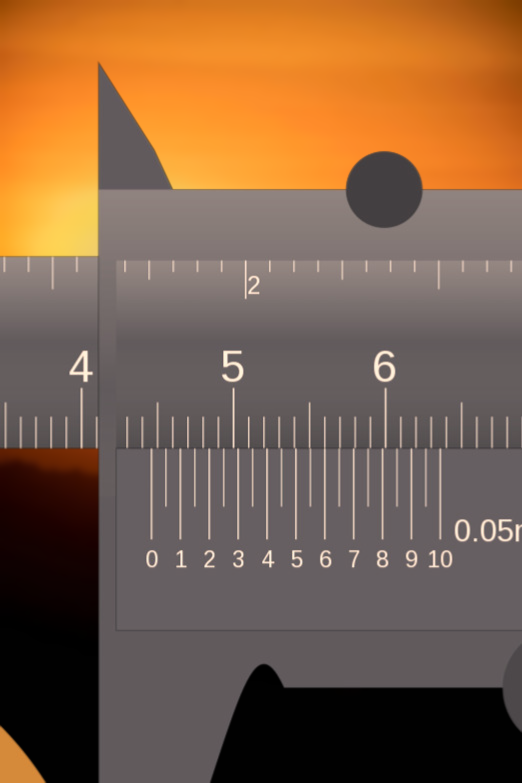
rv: 44.6; mm
